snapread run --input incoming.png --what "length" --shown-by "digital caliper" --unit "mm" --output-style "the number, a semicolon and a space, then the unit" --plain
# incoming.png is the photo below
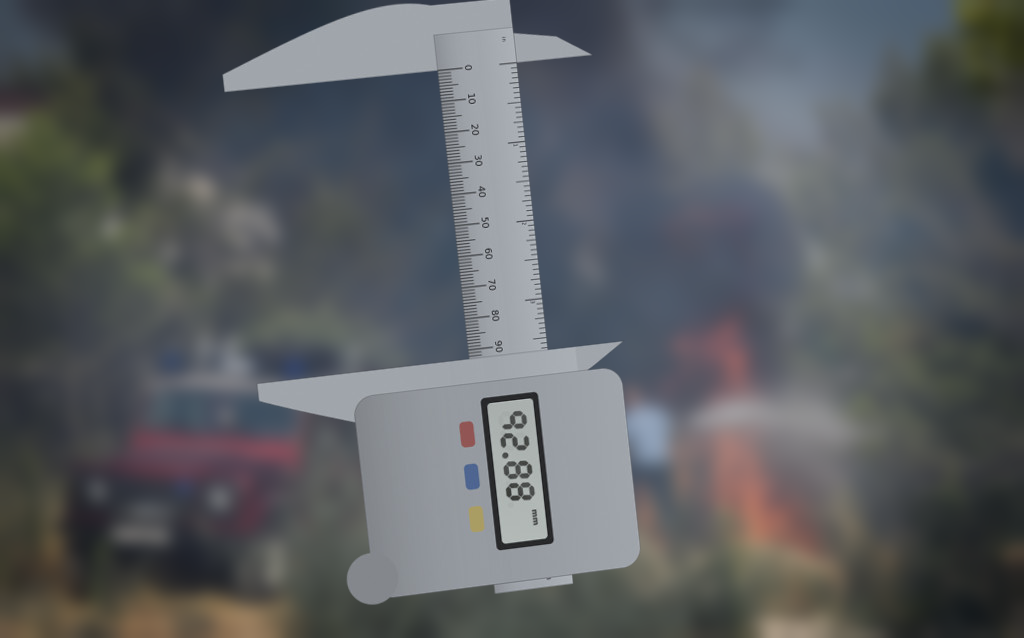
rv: 92.88; mm
